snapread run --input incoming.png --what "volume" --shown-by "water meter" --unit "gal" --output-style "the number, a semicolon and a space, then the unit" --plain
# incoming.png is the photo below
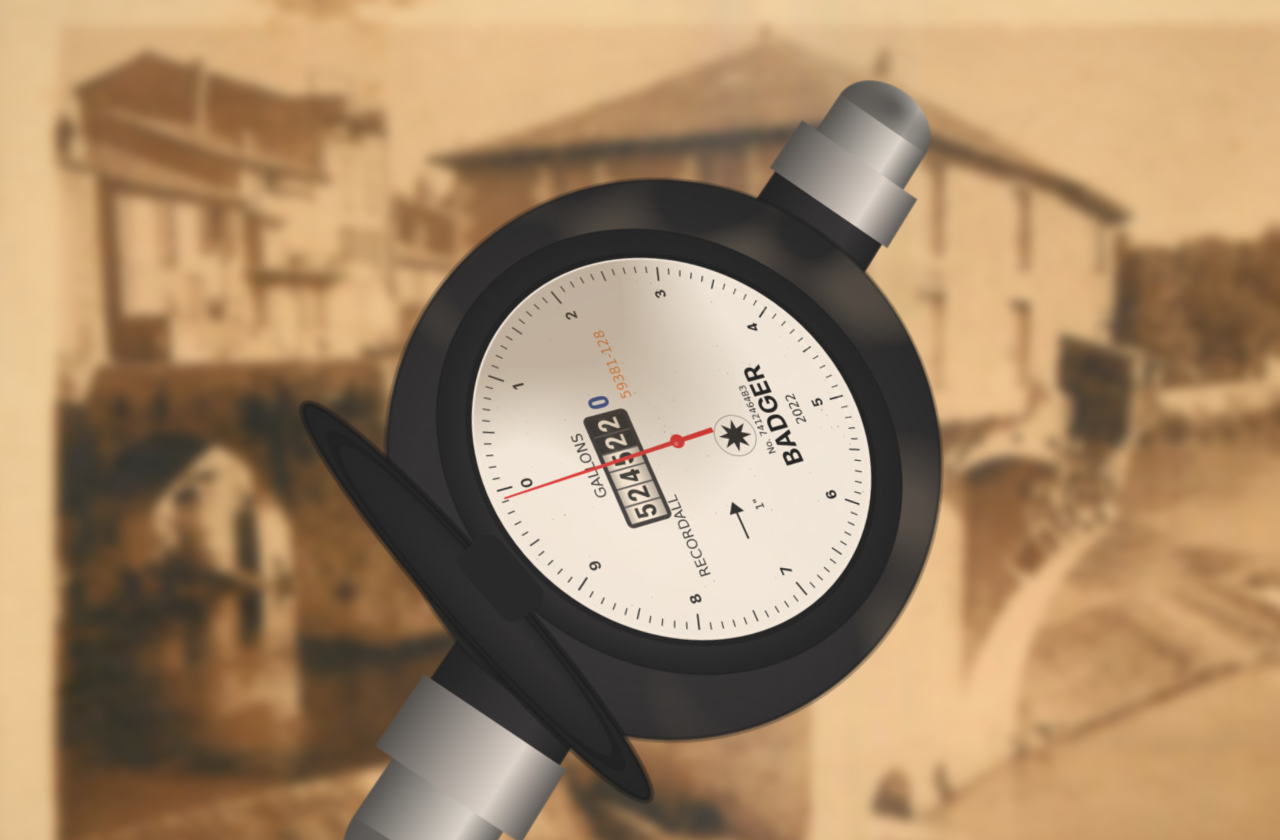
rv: 5245219.9; gal
